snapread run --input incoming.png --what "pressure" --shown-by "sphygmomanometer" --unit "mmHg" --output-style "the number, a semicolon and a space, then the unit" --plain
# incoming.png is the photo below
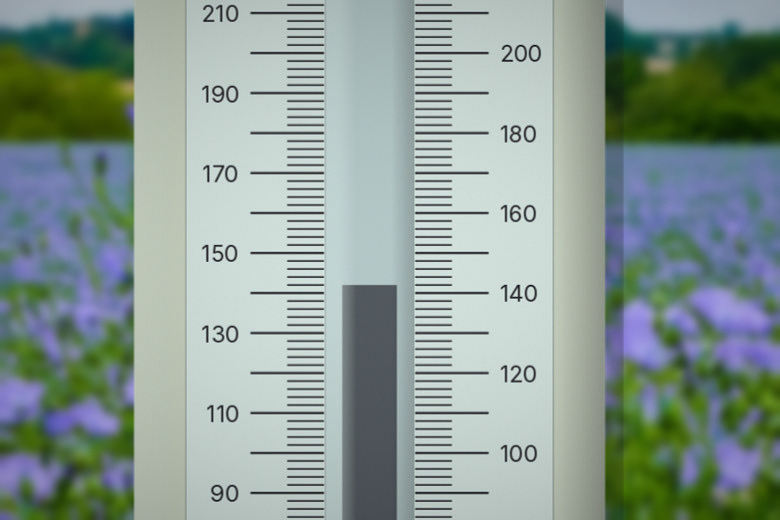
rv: 142; mmHg
